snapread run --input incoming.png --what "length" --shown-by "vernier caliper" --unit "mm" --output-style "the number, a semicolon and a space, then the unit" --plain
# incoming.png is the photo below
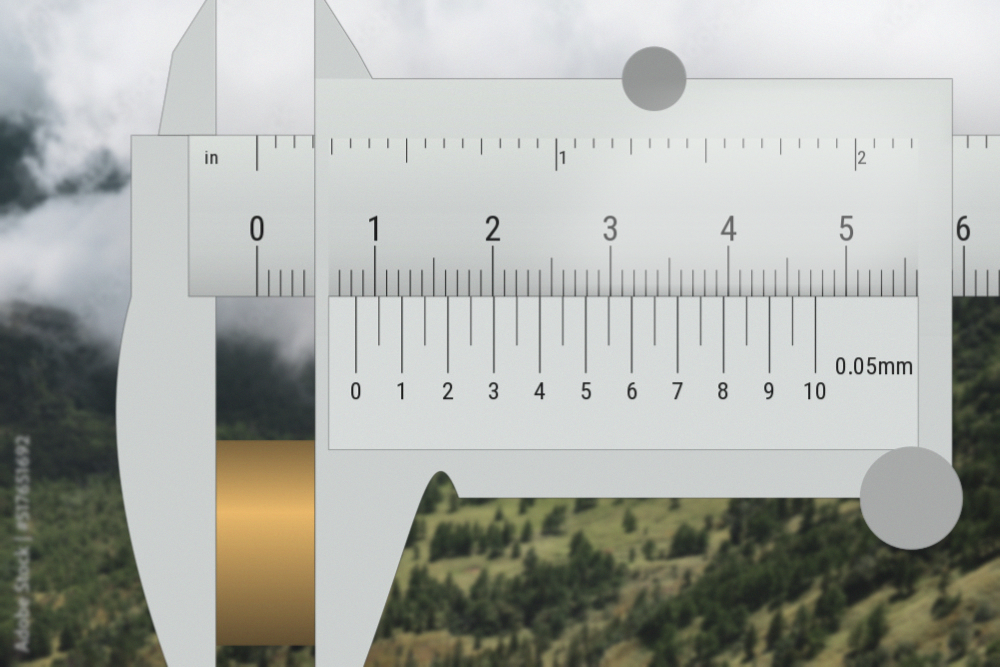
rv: 8.4; mm
